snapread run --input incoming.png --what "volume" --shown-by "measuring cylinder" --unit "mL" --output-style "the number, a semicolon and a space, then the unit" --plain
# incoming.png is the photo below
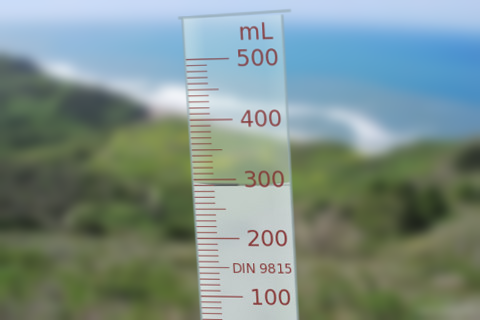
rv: 290; mL
